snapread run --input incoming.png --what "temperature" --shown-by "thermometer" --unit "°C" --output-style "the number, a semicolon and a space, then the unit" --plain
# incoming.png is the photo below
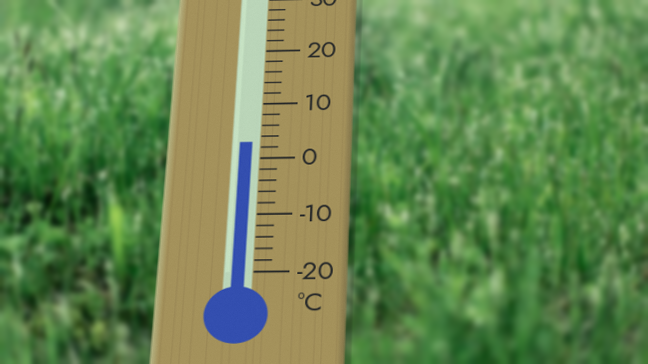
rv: 3; °C
